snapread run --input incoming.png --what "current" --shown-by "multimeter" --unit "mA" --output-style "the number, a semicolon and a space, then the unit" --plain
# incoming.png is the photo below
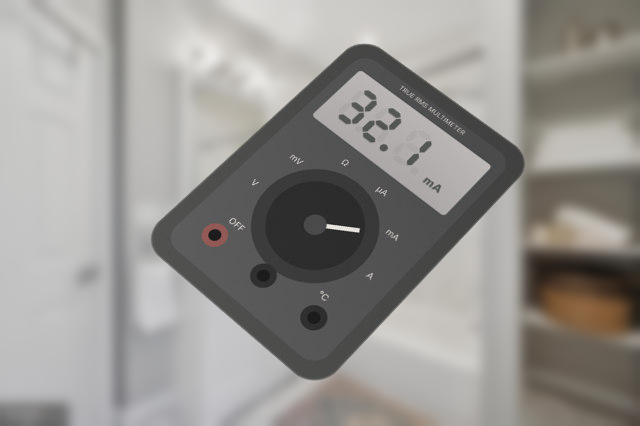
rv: 32.1; mA
